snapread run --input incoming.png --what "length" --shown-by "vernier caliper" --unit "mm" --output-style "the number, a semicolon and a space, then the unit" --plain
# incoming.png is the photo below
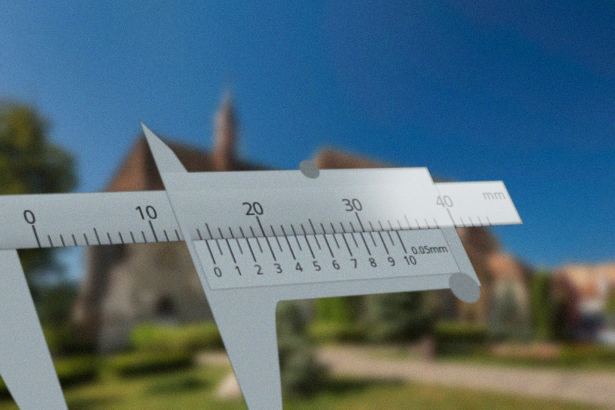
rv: 14.4; mm
